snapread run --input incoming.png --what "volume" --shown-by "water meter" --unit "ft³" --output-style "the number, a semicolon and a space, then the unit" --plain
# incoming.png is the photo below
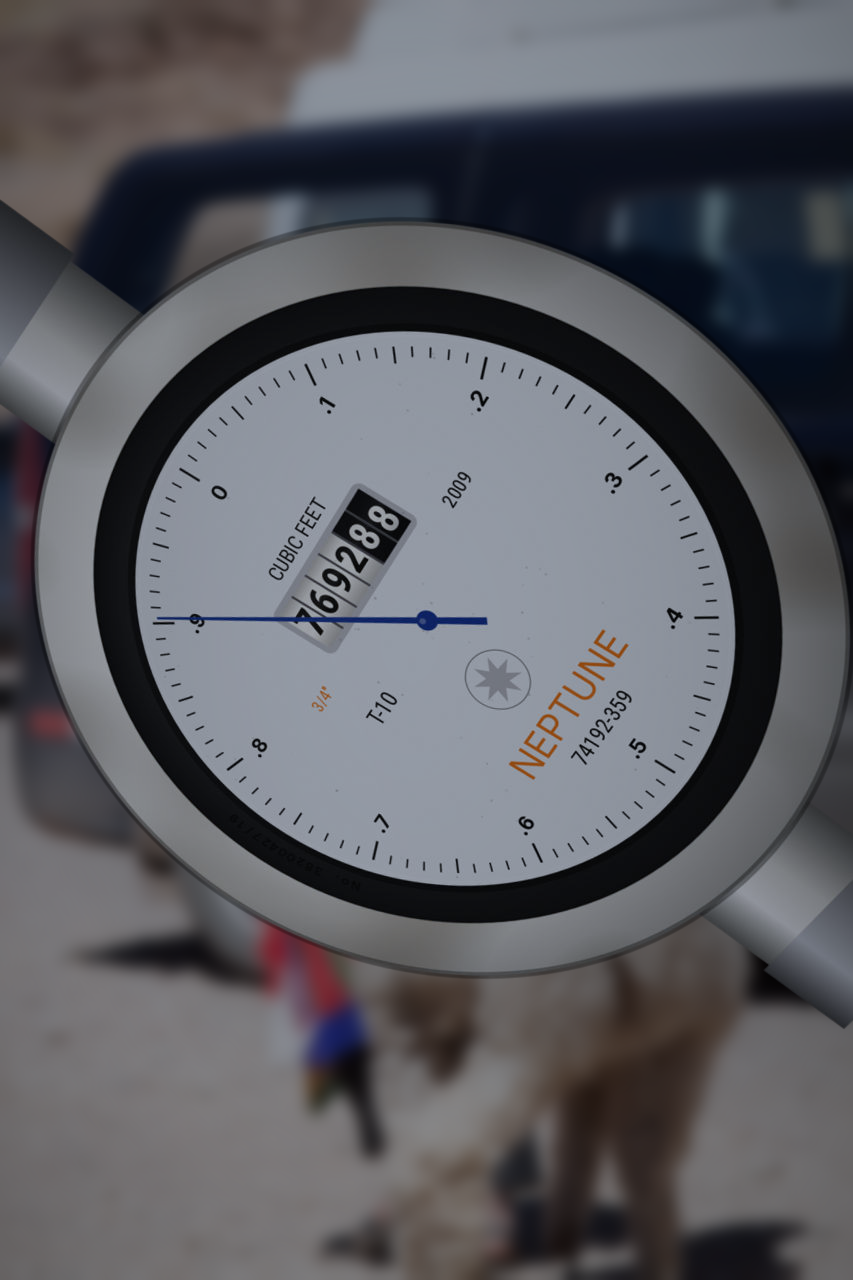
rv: 769287.90; ft³
